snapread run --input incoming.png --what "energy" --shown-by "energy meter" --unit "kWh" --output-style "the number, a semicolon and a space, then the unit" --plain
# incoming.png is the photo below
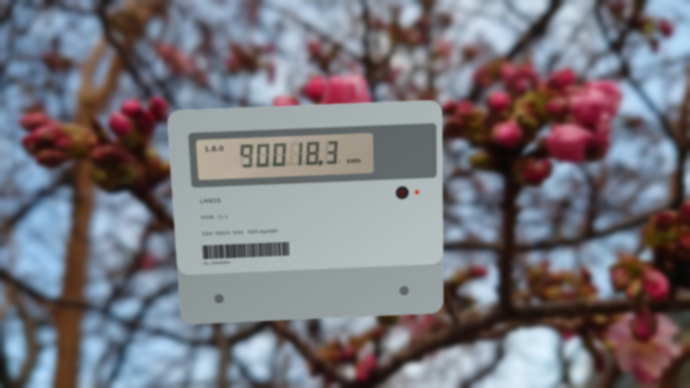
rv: 90018.3; kWh
